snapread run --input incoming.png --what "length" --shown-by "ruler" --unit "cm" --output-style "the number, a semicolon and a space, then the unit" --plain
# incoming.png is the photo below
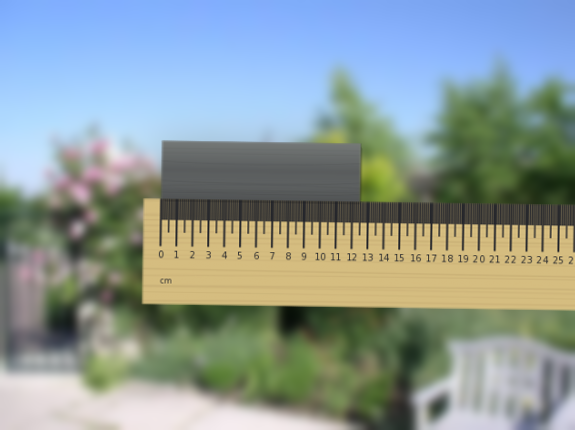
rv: 12.5; cm
